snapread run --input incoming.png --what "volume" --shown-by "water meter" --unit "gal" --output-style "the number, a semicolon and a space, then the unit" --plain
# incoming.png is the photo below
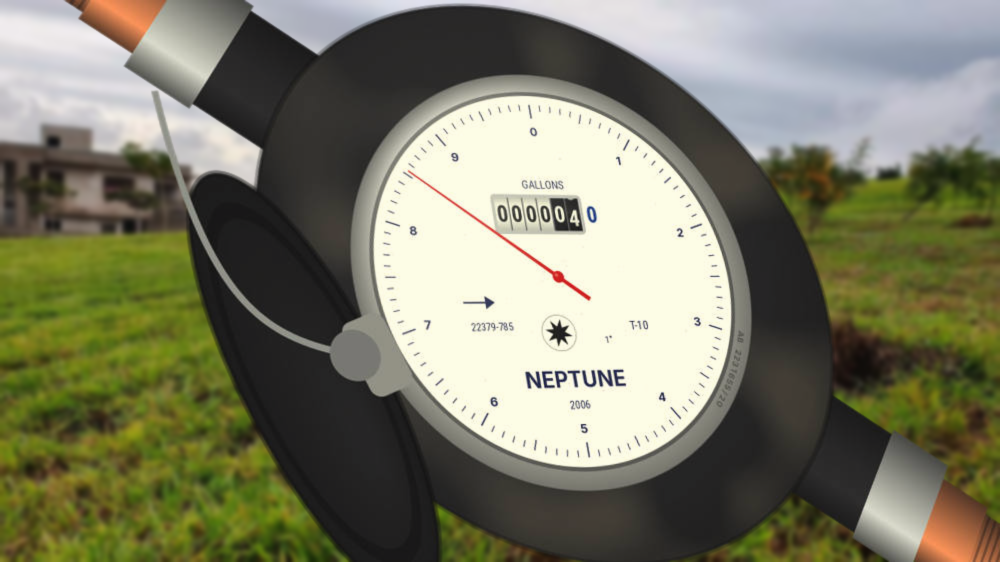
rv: 38.5; gal
